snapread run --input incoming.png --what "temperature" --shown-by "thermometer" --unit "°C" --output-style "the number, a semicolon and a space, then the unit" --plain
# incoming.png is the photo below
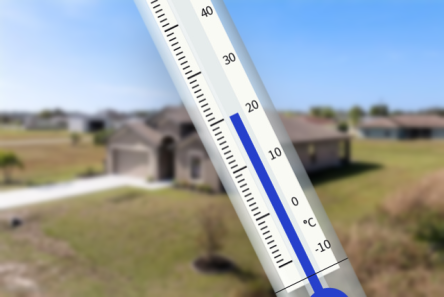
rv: 20; °C
